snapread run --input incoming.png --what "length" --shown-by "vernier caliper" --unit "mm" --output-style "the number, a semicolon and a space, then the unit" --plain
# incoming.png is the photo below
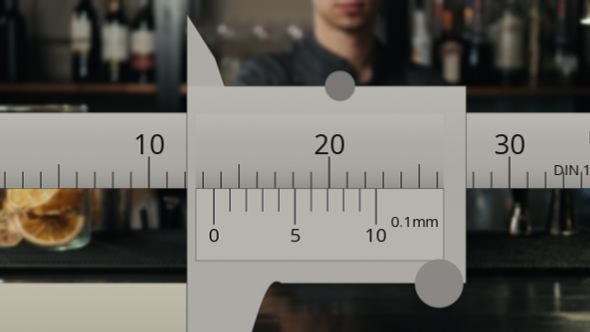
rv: 13.6; mm
